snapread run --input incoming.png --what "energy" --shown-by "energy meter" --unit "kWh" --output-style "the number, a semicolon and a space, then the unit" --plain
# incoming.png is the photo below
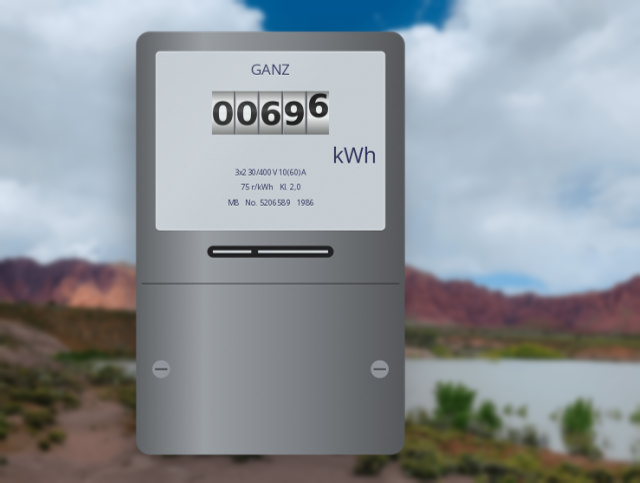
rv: 696; kWh
